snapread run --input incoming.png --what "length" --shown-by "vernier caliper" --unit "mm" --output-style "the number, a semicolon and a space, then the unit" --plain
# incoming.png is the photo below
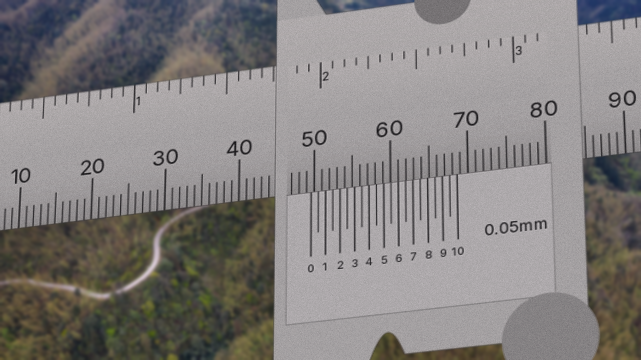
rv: 49.6; mm
